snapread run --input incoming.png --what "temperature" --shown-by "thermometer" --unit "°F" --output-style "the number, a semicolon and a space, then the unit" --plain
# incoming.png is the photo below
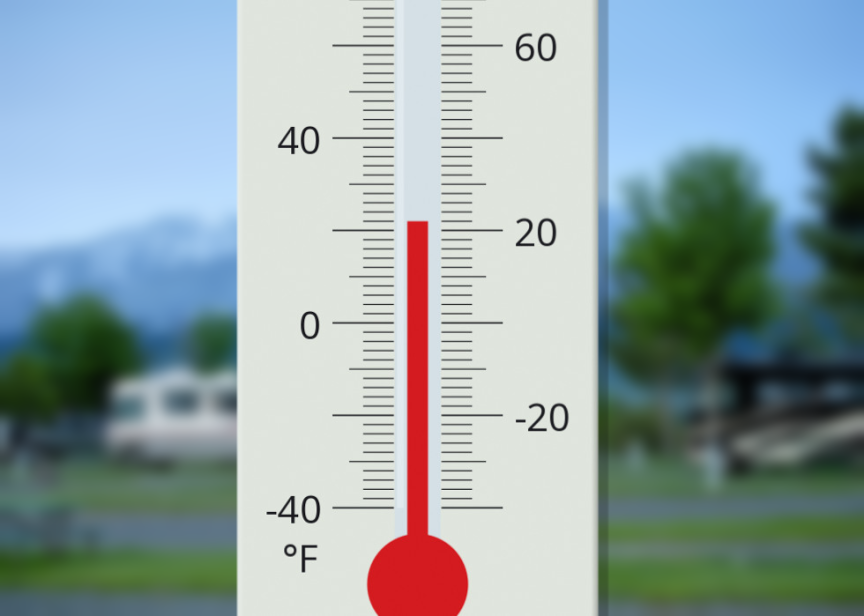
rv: 22; °F
